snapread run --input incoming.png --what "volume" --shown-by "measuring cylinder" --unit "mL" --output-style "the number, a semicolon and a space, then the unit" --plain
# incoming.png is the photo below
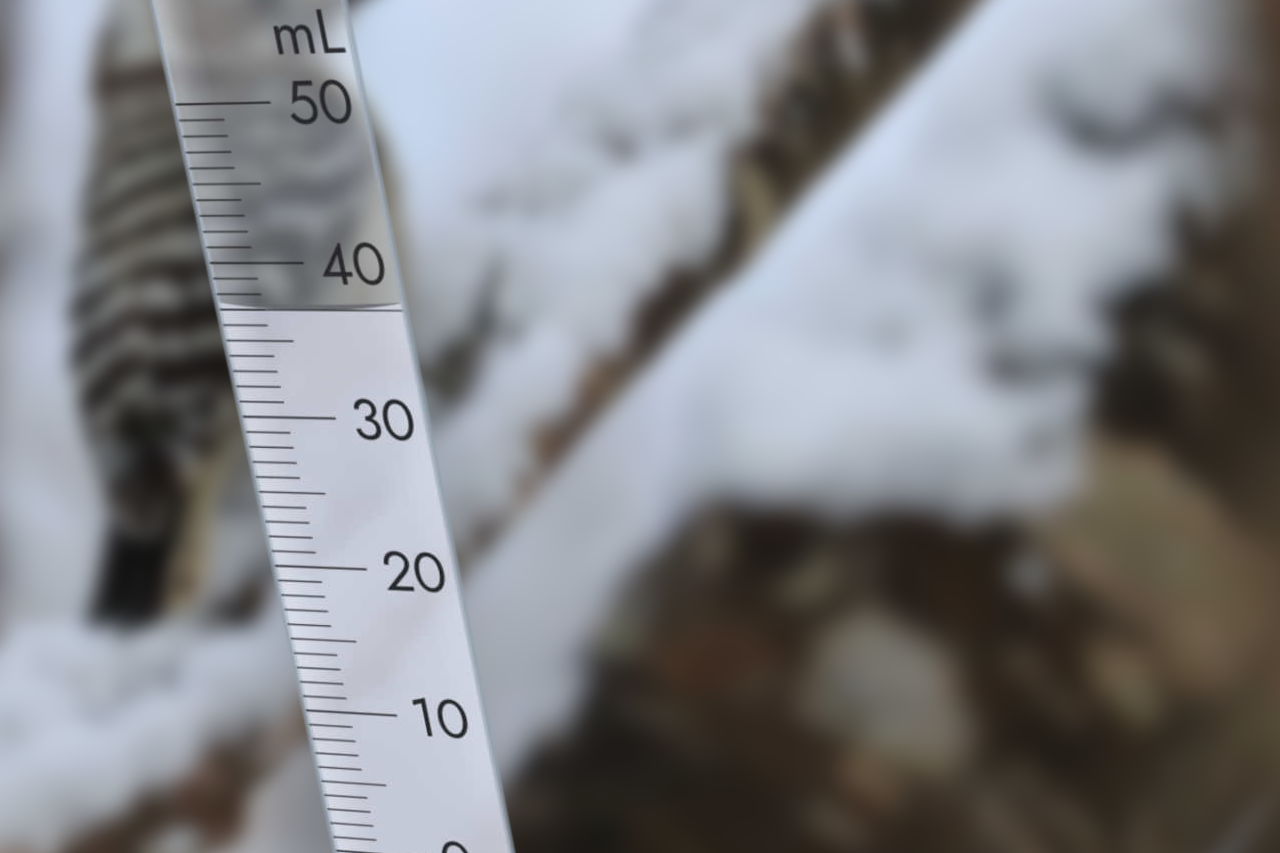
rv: 37; mL
